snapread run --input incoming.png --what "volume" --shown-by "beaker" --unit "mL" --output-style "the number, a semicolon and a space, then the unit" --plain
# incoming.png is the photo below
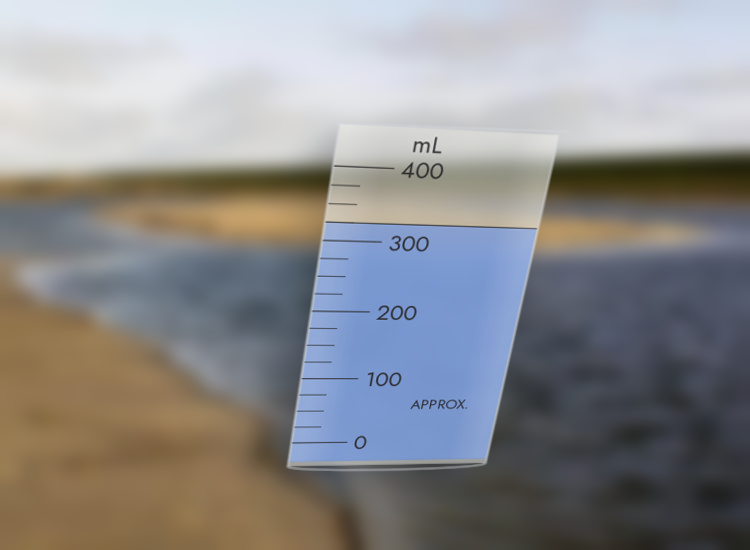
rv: 325; mL
